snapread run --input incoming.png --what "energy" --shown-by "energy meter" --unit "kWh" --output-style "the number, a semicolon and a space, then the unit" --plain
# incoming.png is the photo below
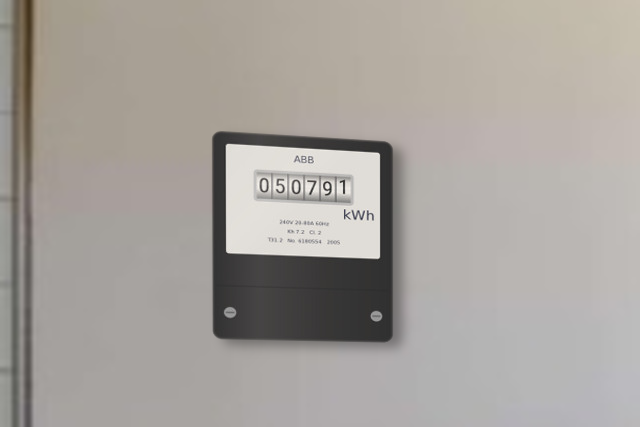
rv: 50791; kWh
